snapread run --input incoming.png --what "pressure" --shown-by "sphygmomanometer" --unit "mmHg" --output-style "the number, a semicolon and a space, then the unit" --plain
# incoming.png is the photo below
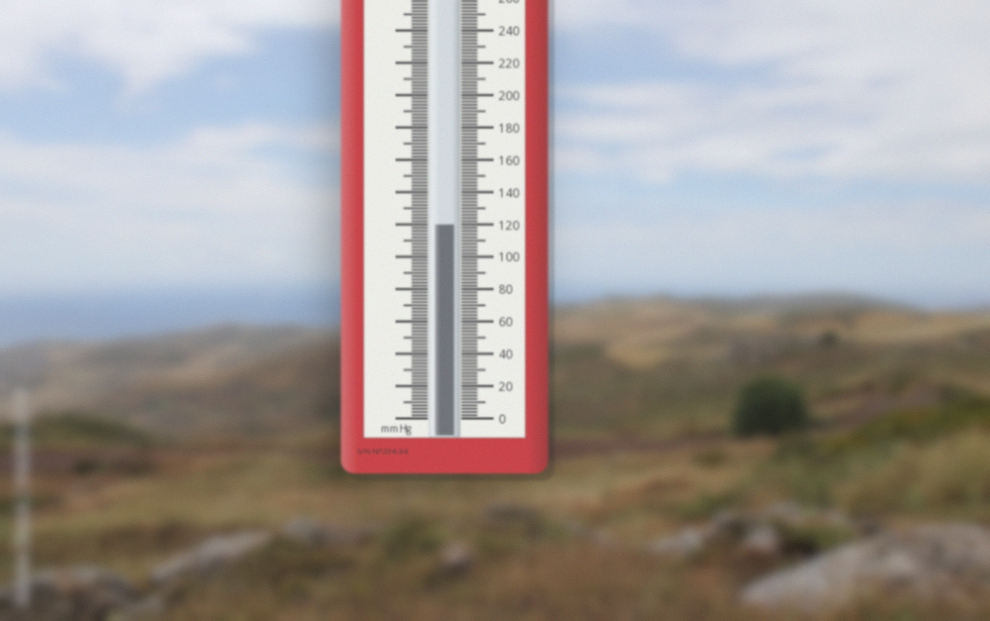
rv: 120; mmHg
